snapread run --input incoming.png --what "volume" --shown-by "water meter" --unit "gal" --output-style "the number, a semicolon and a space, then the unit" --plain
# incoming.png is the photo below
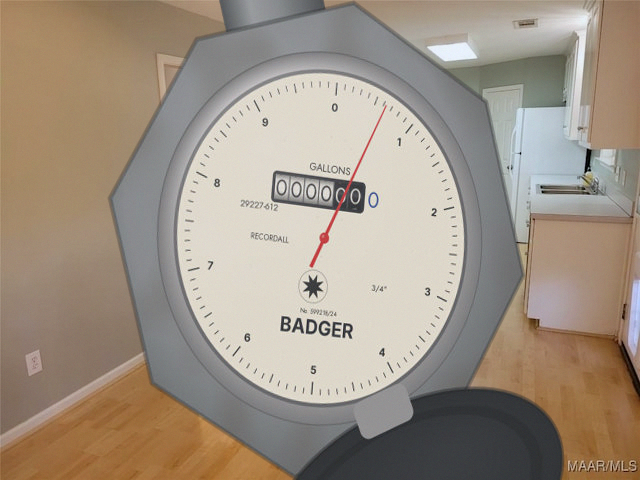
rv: 0.6; gal
